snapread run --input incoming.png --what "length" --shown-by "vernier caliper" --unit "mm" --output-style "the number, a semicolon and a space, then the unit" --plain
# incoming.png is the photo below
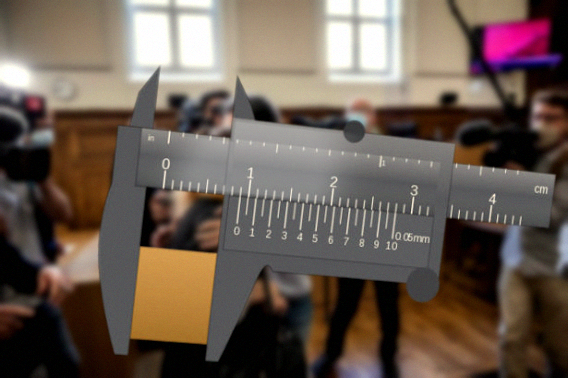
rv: 9.0; mm
